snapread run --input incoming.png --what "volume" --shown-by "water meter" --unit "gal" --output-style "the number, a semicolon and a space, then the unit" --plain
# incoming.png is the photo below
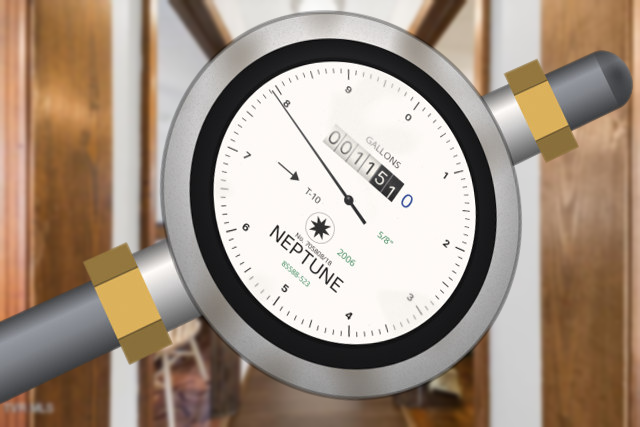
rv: 11507.9; gal
